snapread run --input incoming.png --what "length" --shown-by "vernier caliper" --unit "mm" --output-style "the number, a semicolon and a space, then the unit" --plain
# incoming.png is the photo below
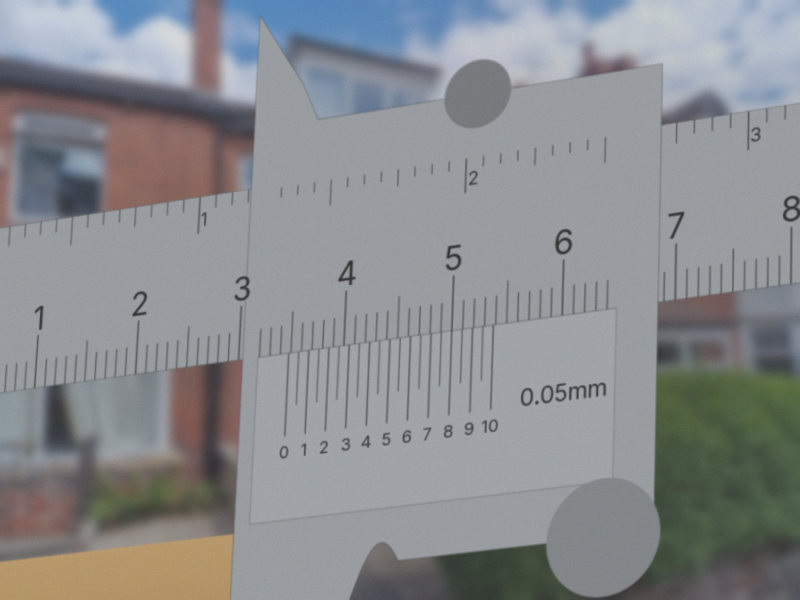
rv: 34.8; mm
